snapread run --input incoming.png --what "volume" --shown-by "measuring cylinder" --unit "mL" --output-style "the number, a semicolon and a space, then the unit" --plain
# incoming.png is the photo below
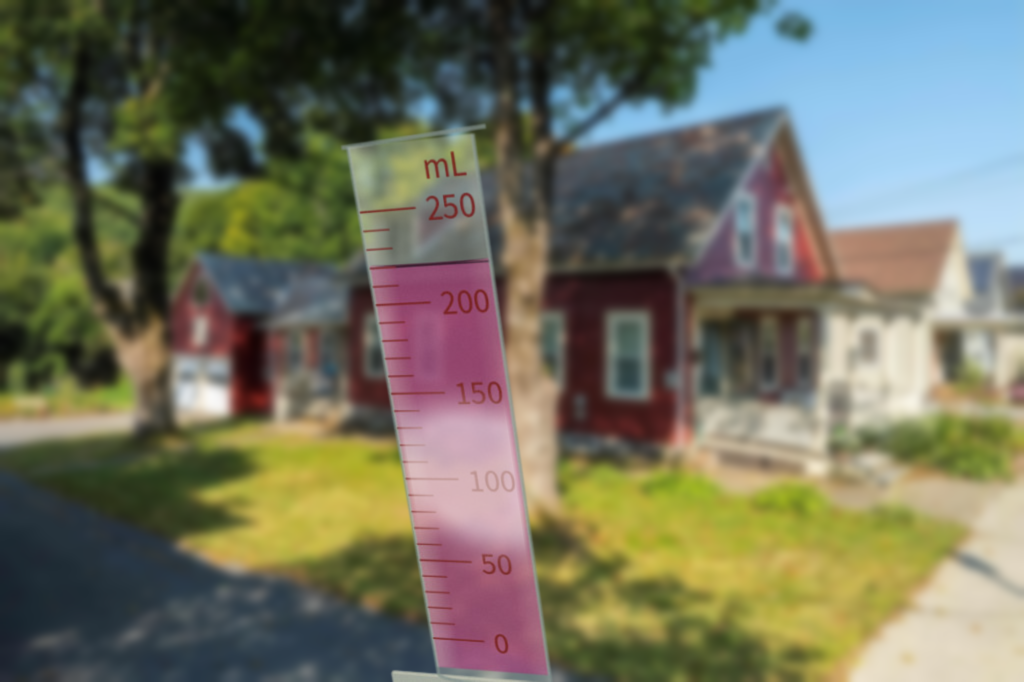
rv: 220; mL
